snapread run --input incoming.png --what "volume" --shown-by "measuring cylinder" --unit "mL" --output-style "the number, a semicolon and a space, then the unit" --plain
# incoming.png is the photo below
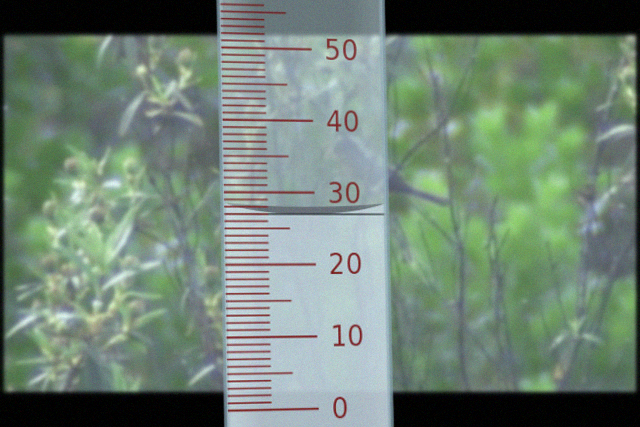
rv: 27; mL
